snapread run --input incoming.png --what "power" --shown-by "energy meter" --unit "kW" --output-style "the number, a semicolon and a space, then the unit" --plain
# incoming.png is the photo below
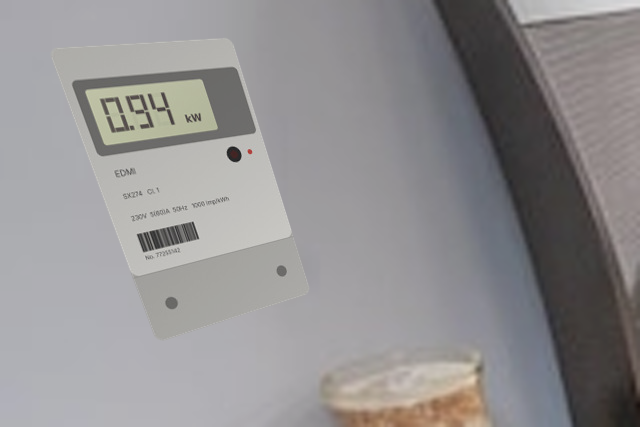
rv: 0.94; kW
